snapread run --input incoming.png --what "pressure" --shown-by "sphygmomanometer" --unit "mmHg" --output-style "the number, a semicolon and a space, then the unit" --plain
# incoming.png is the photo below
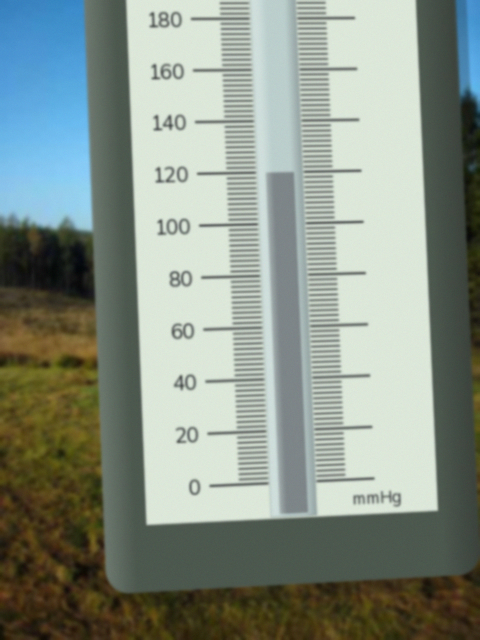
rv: 120; mmHg
